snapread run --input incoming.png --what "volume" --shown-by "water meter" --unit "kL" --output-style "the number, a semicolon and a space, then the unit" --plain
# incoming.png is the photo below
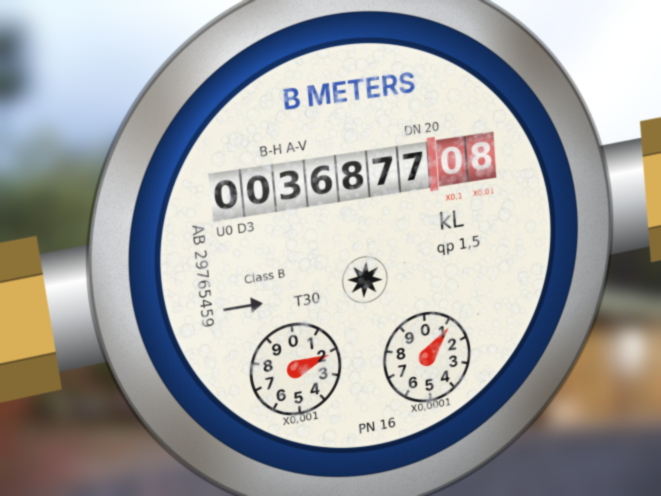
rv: 36877.0821; kL
